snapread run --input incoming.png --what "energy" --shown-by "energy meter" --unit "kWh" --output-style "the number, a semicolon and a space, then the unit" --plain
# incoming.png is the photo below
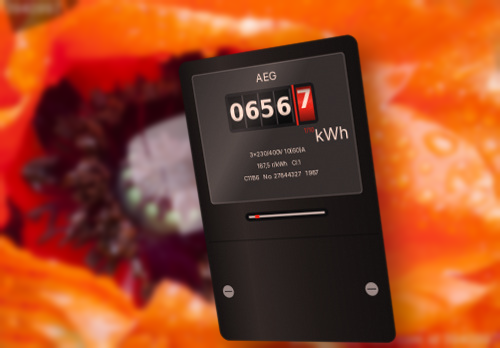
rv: 656.7; kWh
